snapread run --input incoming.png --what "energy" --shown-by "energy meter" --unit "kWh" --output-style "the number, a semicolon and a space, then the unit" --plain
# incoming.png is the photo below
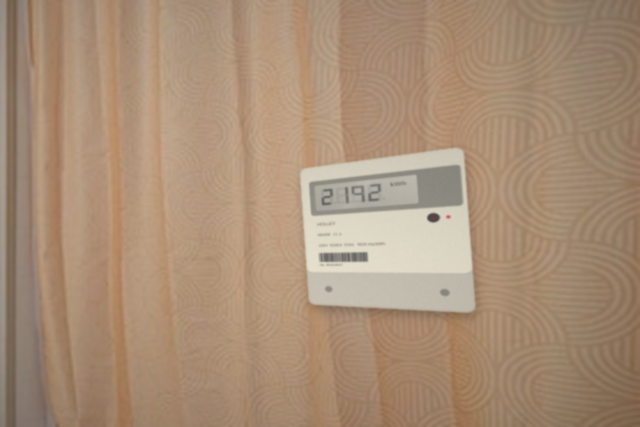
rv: 2192; kWh
